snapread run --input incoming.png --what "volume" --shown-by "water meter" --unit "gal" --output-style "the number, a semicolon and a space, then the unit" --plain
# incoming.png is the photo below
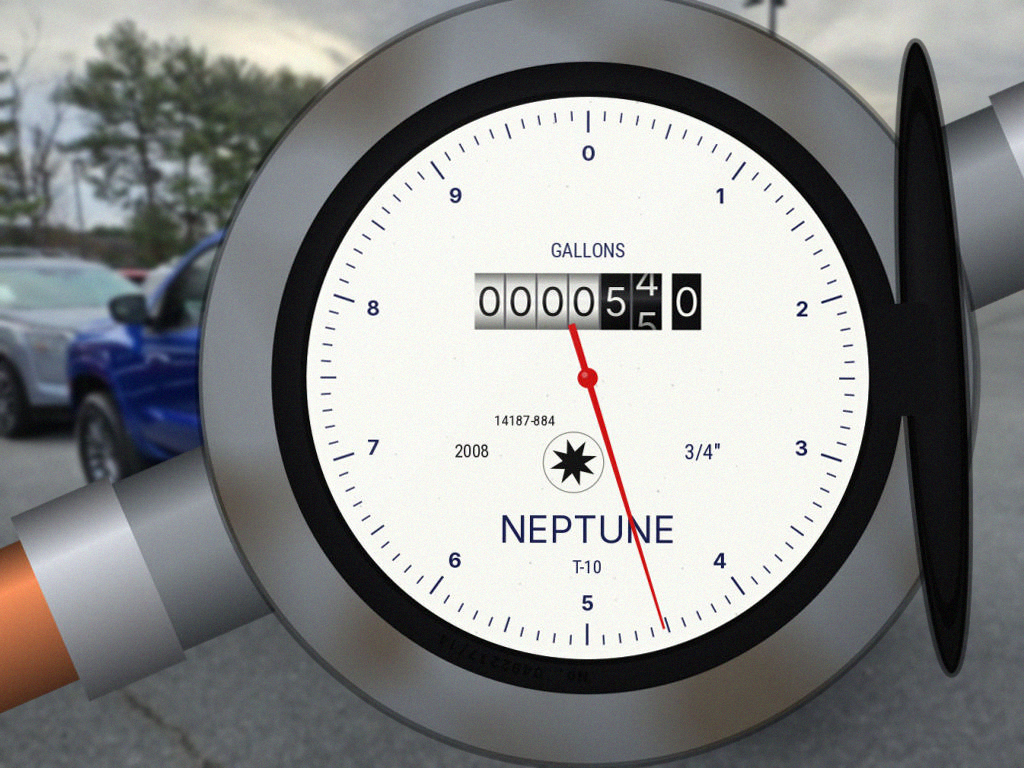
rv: 544.5; gal
